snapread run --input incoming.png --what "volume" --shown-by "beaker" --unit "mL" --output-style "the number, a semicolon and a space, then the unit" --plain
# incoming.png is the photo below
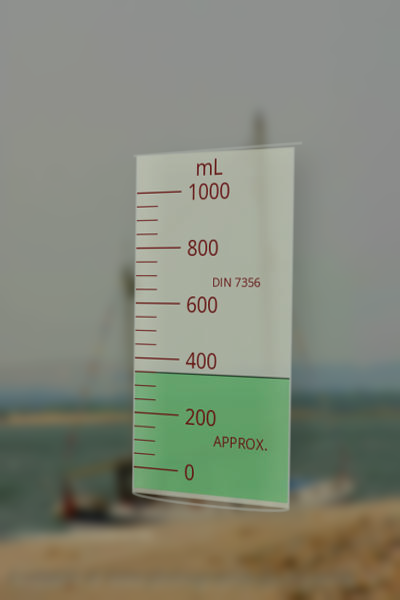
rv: 350; mL
